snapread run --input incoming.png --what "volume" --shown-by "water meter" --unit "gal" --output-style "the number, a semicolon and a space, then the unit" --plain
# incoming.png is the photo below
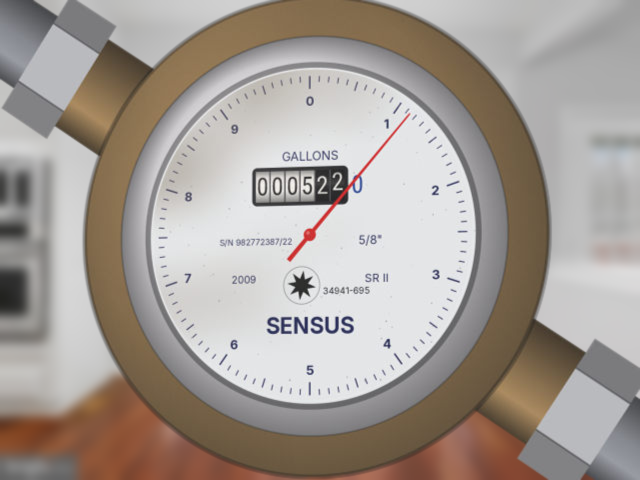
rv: 5221.1; gal
